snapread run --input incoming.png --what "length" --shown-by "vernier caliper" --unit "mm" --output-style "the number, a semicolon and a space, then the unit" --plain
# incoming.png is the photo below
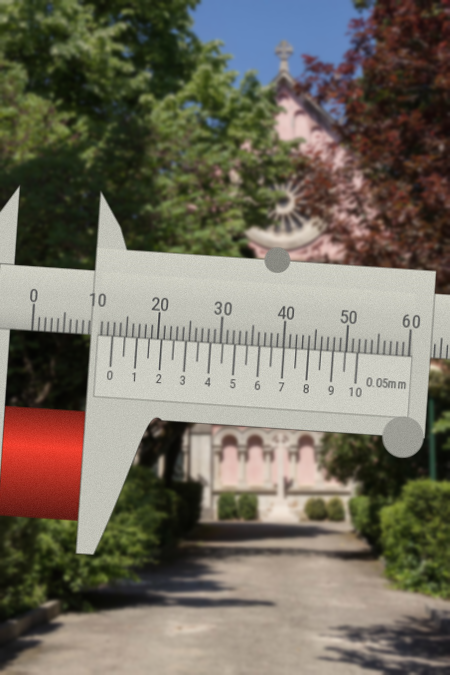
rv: 12.8; mm
